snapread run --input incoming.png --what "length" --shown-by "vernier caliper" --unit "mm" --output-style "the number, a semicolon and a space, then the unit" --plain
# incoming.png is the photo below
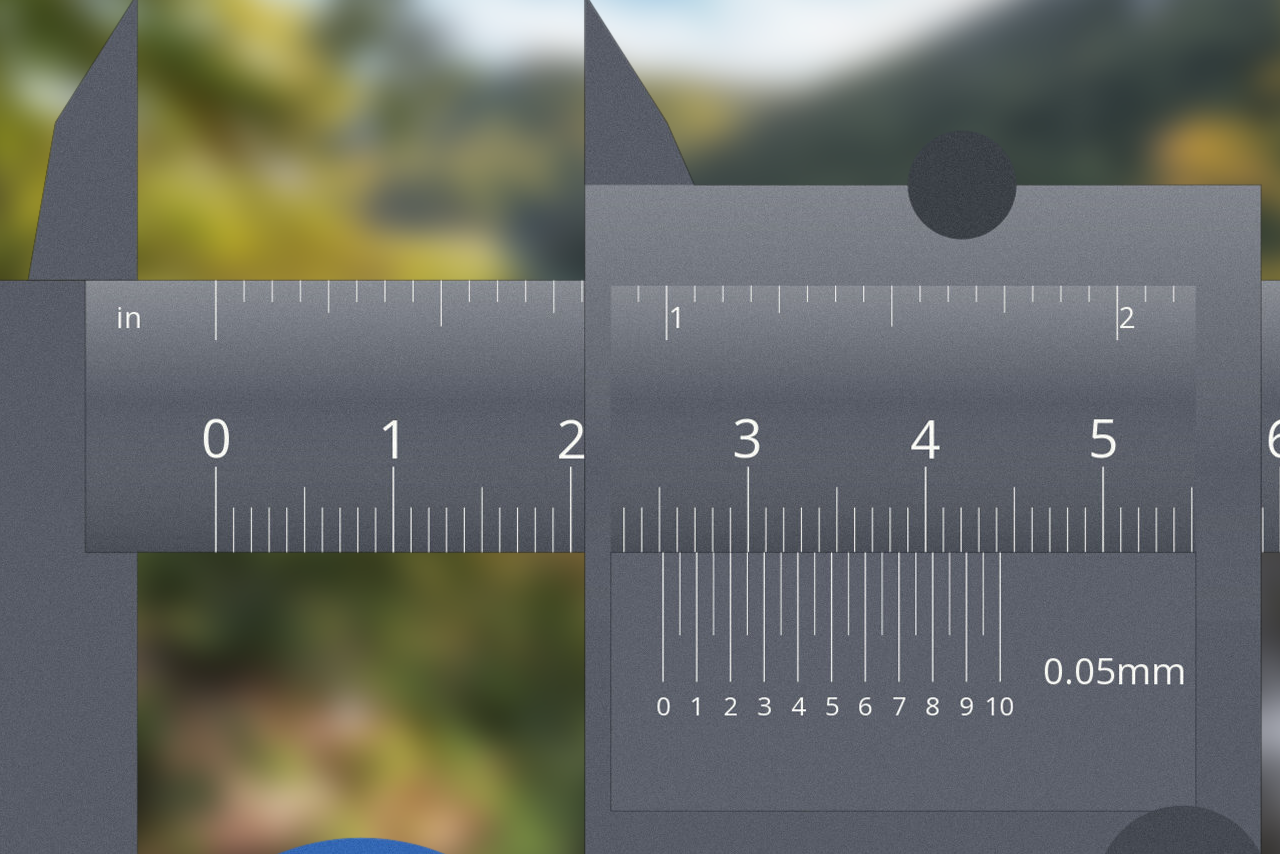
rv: 25.2; mm
